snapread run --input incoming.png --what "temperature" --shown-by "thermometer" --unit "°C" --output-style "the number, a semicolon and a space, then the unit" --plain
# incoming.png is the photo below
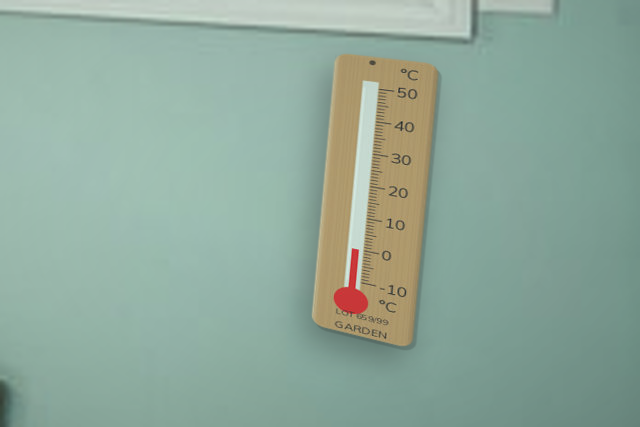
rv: 0; °C
